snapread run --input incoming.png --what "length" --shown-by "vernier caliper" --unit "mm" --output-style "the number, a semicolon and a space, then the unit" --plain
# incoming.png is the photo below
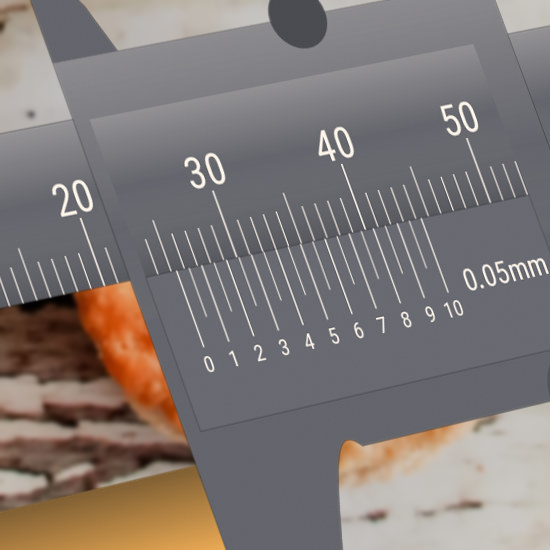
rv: 25.4; mm
